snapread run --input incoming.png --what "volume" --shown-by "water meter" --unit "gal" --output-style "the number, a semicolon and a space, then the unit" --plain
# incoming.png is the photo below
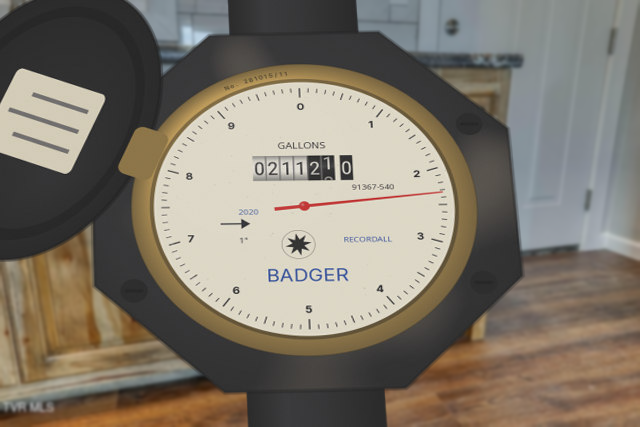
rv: 211212.3; gal
